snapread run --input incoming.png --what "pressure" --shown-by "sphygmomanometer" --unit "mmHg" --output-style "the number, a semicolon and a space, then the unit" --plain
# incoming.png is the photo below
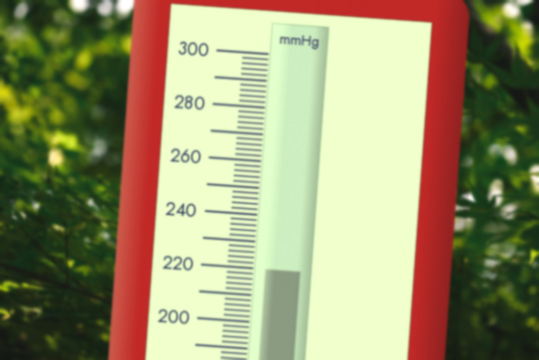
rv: 220; mmHg
